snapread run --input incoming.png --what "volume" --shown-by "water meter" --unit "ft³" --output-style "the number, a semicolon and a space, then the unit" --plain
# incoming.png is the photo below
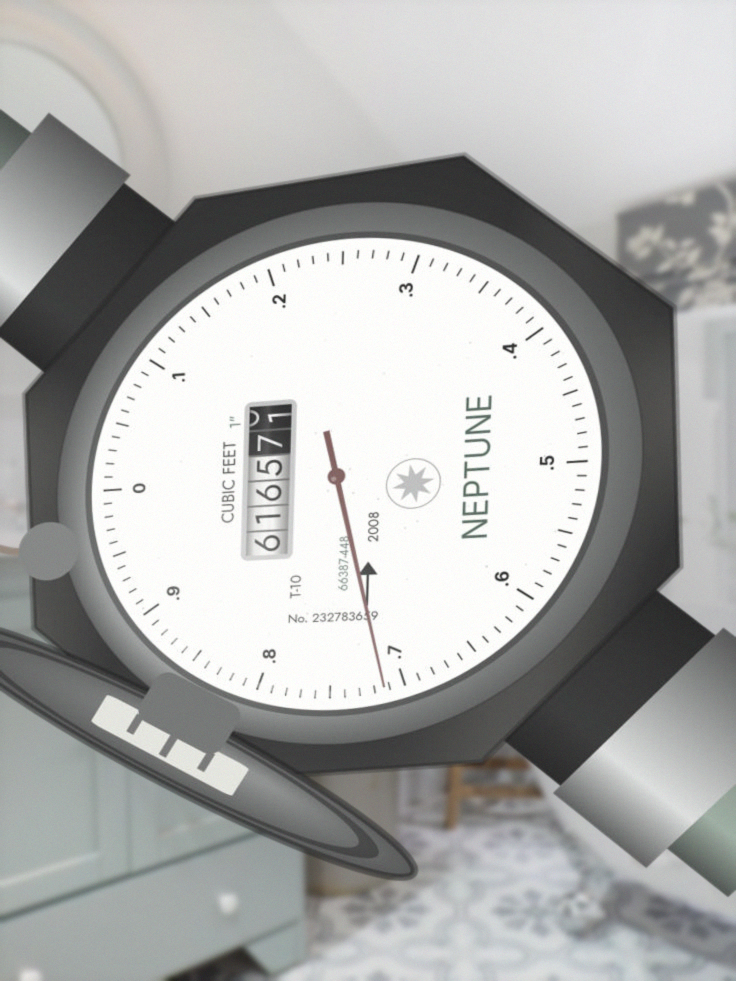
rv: 616570.71; ft³
